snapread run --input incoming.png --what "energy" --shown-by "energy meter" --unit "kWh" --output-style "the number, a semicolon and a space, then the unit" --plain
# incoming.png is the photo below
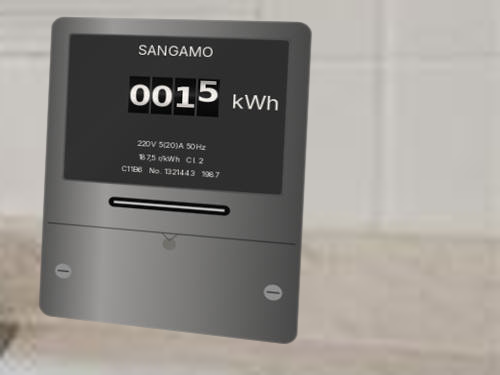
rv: 15; kWh
